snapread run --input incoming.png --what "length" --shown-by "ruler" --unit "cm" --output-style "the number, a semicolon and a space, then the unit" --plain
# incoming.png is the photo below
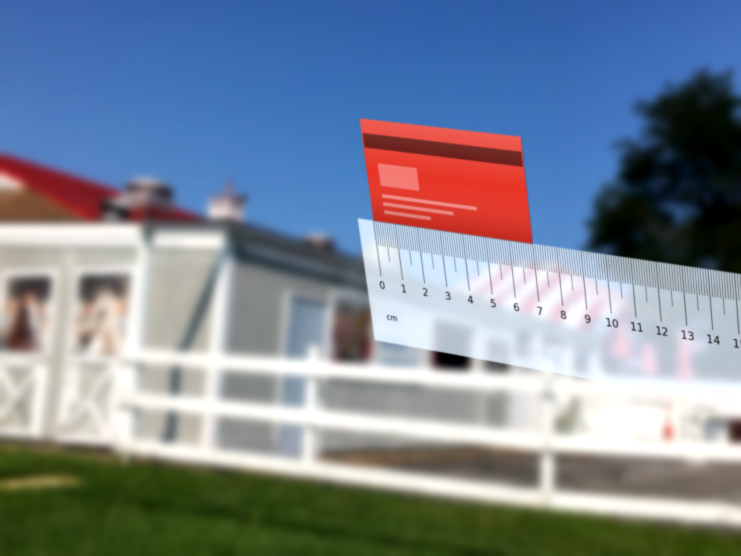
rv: 7; cm
